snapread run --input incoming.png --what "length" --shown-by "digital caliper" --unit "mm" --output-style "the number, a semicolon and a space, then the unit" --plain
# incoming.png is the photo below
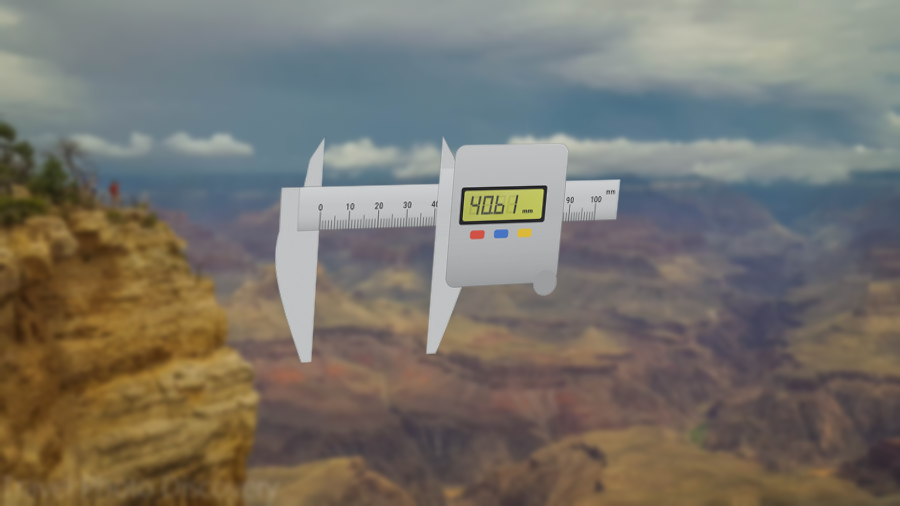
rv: 40.61; mm
